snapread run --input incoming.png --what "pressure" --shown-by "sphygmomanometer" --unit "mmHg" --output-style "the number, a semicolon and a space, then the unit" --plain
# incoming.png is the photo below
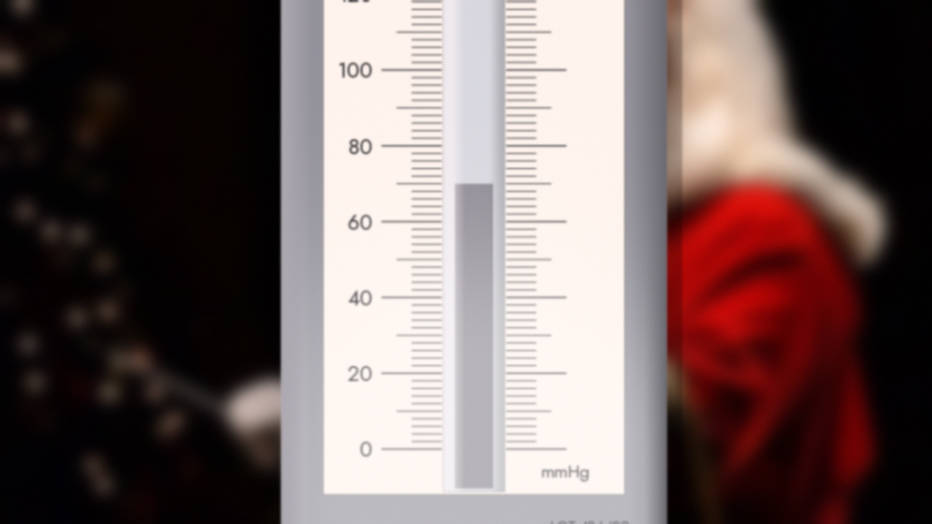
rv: 70; mmHg
